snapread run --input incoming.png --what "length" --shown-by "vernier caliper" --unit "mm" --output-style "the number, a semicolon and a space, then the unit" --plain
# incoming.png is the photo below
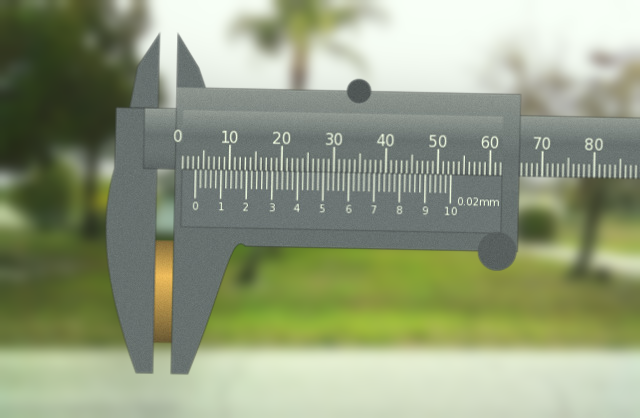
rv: 3.5; mm
